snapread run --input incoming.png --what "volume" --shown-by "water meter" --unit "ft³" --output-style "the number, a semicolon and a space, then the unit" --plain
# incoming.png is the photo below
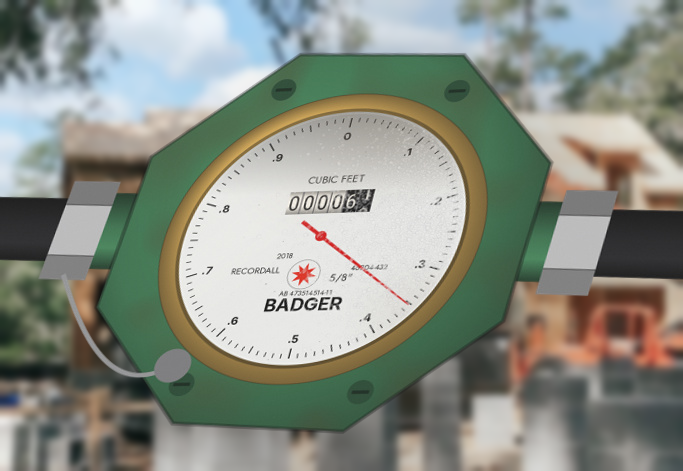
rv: 61.35; ft³
